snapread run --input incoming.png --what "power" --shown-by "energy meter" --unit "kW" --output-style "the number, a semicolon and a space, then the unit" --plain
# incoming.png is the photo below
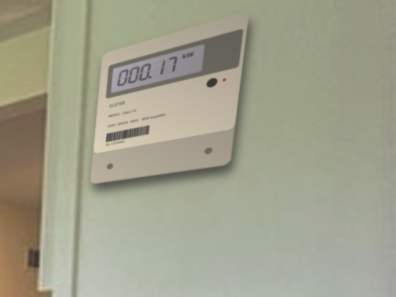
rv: 0.17; kW
